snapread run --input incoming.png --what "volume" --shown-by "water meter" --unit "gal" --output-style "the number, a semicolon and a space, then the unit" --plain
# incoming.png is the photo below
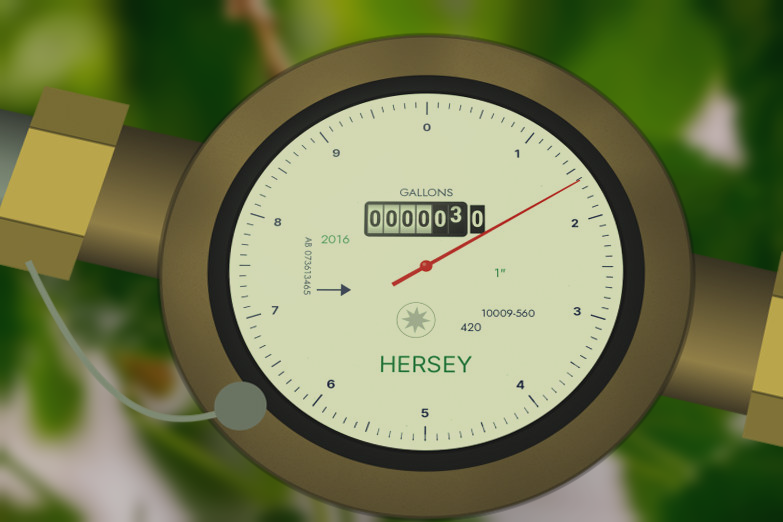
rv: 31.6; gal
